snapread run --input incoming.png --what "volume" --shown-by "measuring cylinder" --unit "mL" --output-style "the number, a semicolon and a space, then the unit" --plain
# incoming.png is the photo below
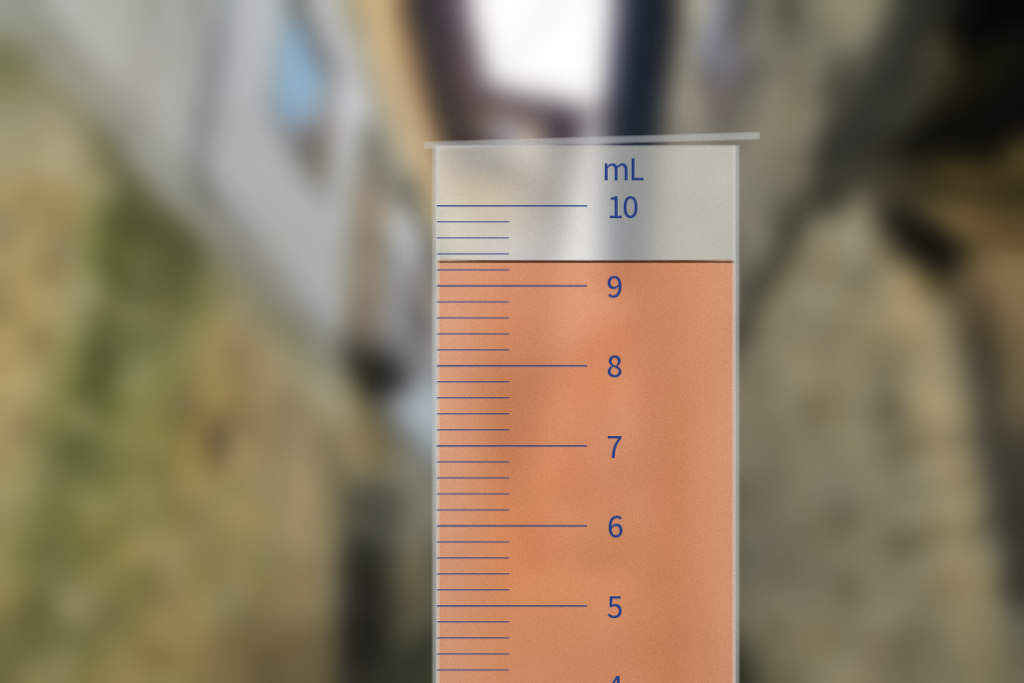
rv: 9.3; mL
